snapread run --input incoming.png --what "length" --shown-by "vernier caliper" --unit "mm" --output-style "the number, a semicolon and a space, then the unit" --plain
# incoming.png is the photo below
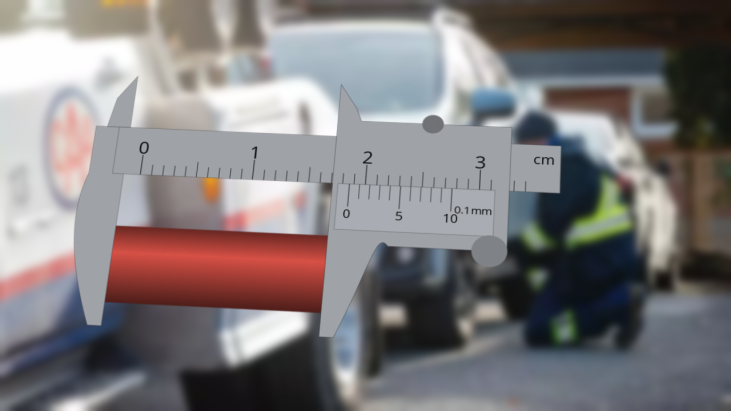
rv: 18.6; mm
